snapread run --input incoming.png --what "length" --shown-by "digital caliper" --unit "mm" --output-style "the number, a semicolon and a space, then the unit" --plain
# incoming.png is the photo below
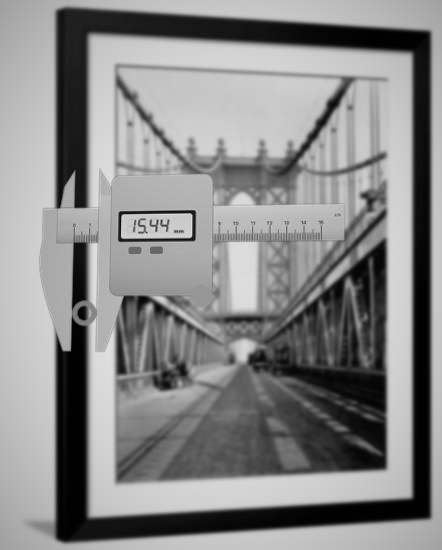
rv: 15.44; mm
